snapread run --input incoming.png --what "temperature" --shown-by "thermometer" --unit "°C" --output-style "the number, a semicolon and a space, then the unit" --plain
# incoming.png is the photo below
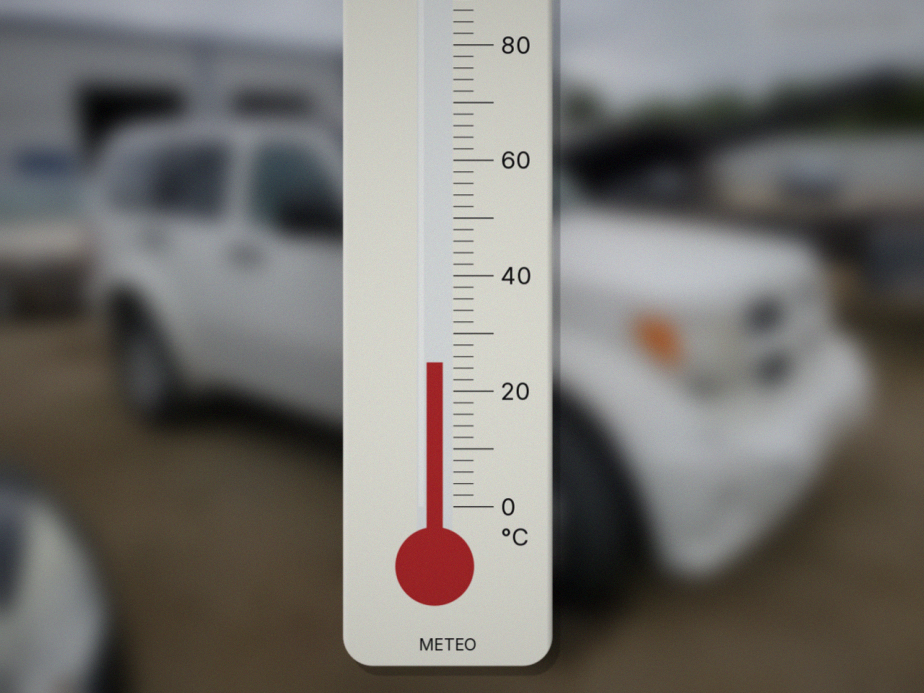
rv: 25; °C
